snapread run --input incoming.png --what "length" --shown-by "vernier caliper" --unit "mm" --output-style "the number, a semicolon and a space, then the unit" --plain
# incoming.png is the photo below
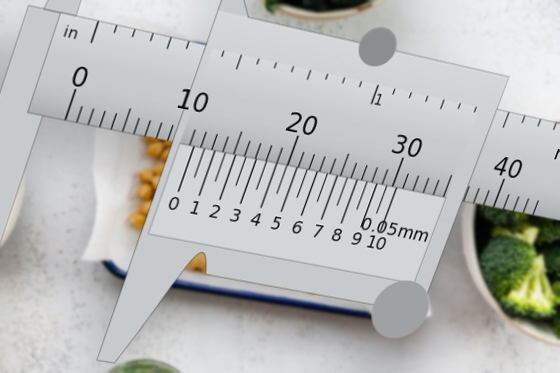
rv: 11.4; mm
